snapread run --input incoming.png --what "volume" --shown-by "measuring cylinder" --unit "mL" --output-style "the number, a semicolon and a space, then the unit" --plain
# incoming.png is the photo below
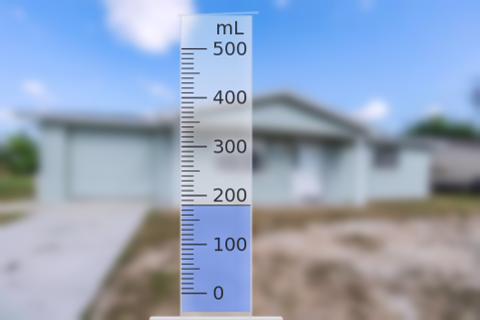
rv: 180; mL
